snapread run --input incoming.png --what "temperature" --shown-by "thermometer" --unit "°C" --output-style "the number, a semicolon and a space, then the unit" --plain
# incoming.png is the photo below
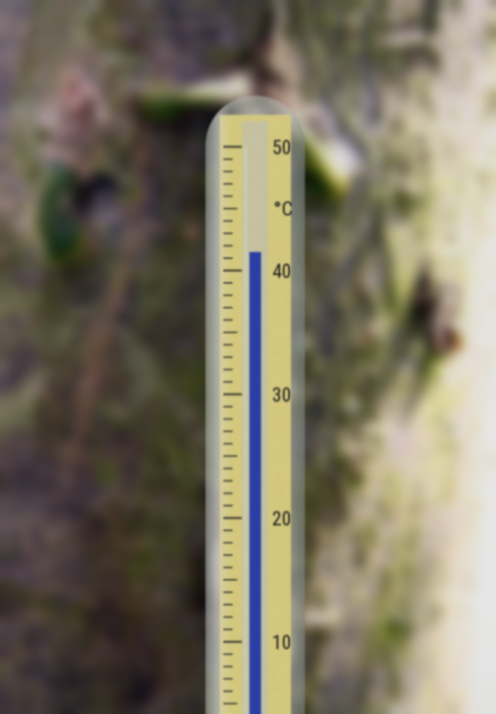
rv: 41.5; °C
